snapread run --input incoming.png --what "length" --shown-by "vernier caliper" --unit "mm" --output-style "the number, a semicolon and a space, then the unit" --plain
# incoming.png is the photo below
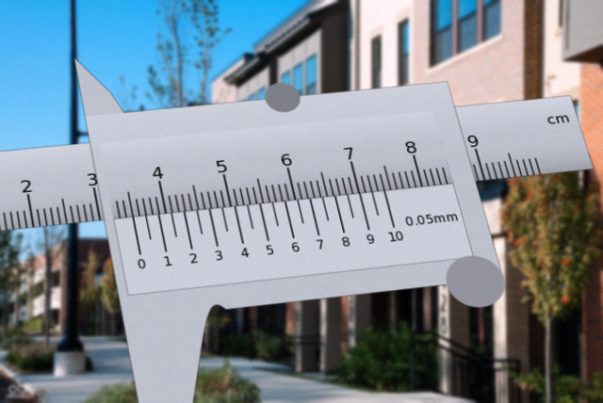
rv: 35.0; mm
